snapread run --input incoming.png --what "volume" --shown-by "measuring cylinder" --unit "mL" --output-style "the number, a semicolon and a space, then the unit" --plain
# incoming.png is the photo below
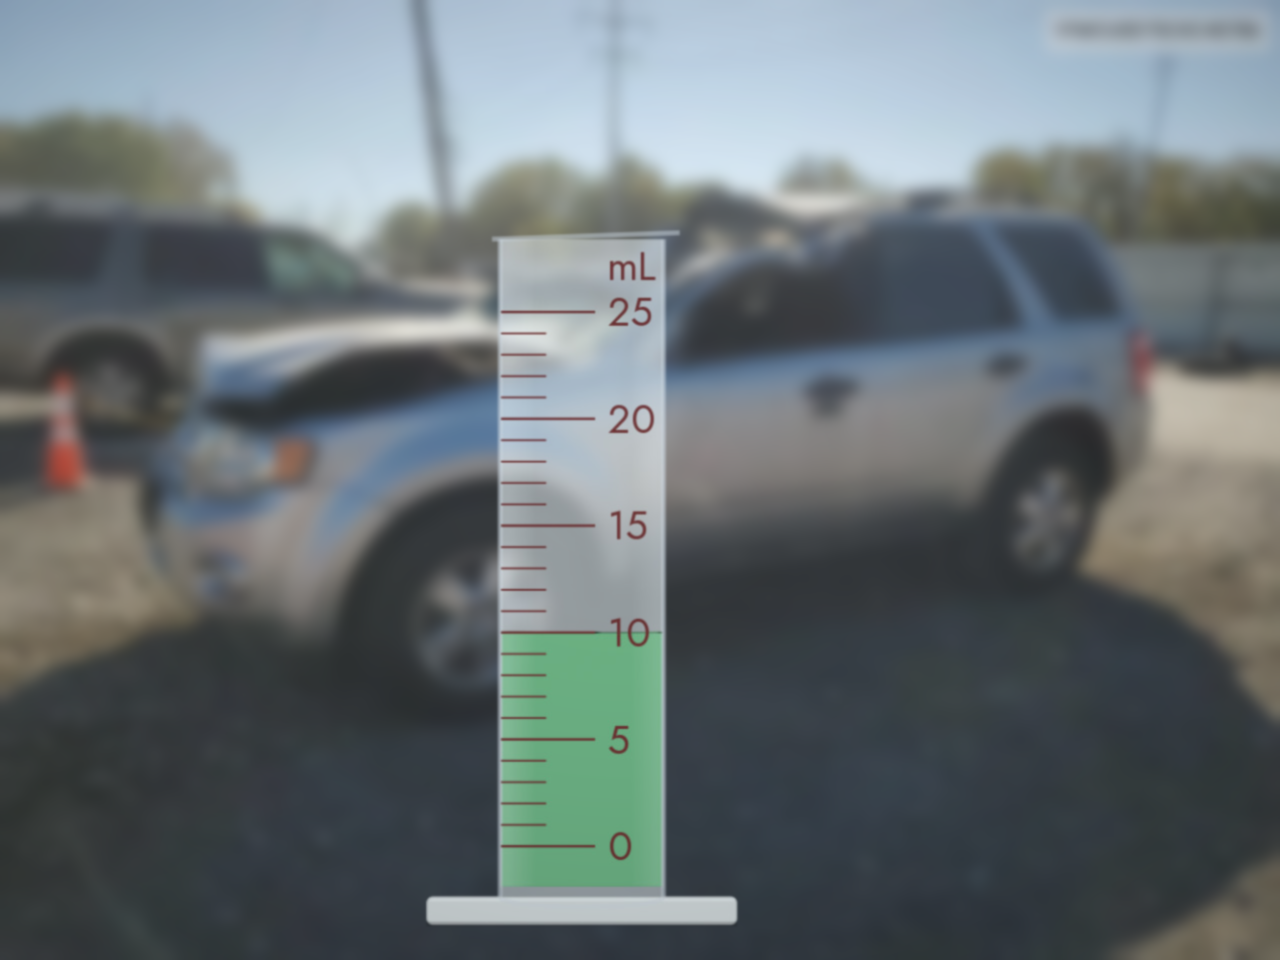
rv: 10; mL
